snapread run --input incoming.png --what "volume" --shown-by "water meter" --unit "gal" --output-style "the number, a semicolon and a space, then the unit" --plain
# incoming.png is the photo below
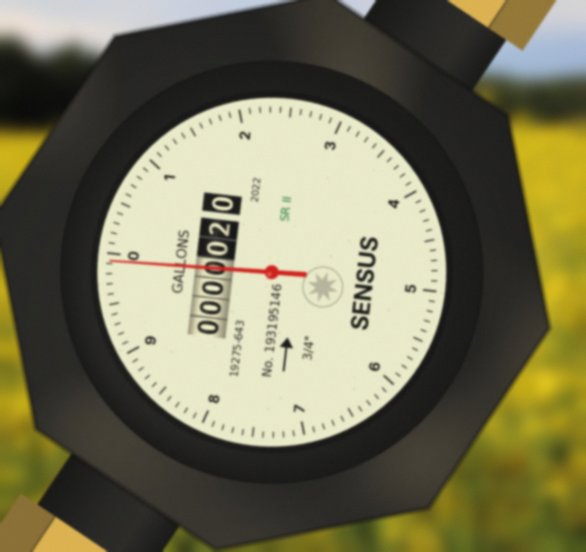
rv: 19.9; gal
